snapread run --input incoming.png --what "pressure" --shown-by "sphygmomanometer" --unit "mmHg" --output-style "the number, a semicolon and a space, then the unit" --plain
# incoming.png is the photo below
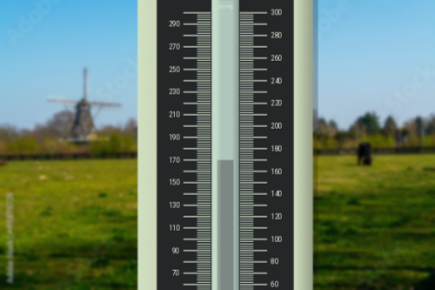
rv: 170; mmHg
